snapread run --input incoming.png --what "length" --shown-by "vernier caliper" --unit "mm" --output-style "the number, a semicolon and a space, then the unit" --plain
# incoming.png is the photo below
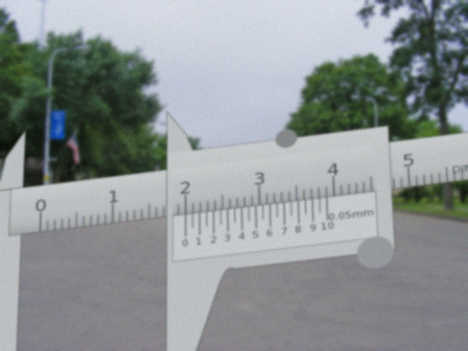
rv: 20.0; mm
